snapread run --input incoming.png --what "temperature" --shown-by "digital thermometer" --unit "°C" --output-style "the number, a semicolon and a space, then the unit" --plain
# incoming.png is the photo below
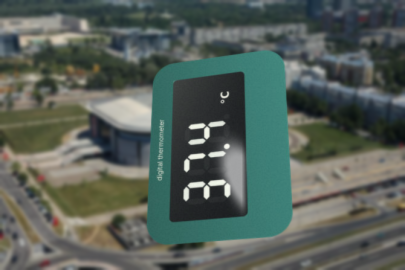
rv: 37.4; °C
